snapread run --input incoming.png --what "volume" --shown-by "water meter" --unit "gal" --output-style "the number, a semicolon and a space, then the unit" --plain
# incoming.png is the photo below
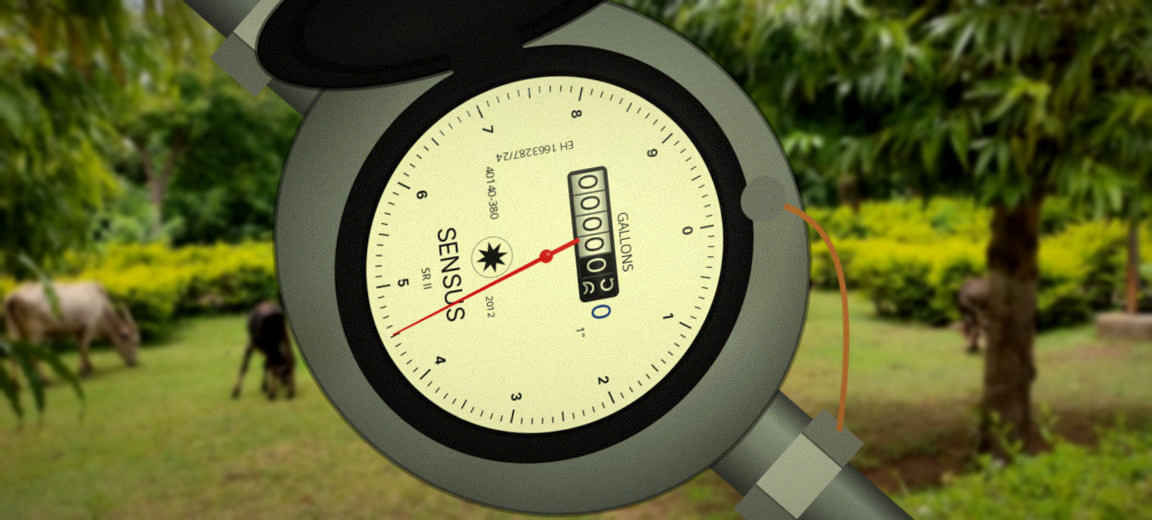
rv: 54.5; gal
